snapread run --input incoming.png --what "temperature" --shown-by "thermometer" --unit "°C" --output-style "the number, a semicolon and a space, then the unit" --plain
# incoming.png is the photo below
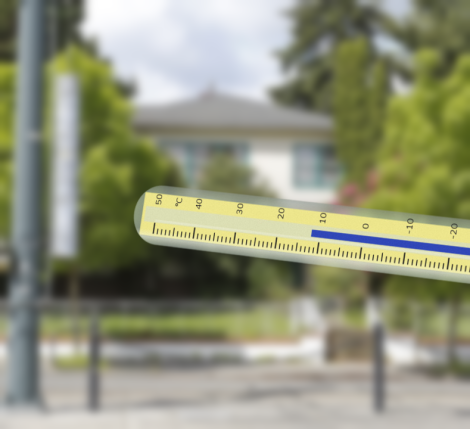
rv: 12; °C
